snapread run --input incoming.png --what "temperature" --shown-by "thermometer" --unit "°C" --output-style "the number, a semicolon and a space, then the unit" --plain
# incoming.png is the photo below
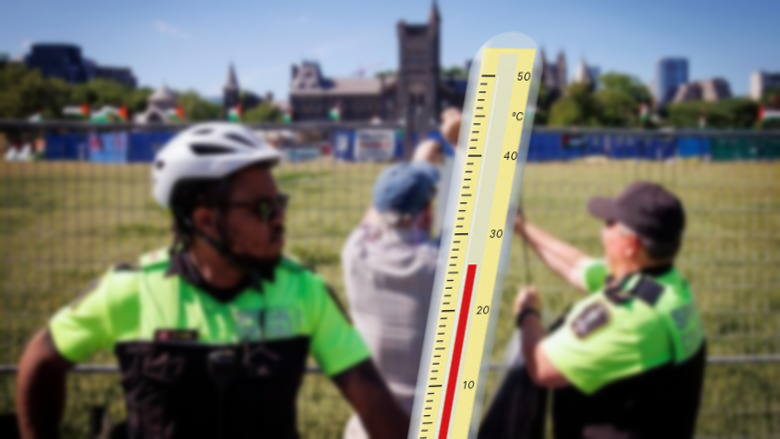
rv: 26; °C
